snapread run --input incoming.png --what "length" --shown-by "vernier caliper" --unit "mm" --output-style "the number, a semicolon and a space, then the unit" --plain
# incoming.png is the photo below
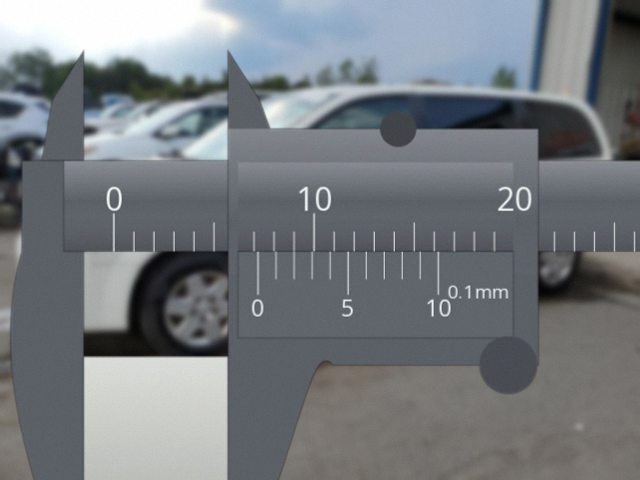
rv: 7.2; mm
